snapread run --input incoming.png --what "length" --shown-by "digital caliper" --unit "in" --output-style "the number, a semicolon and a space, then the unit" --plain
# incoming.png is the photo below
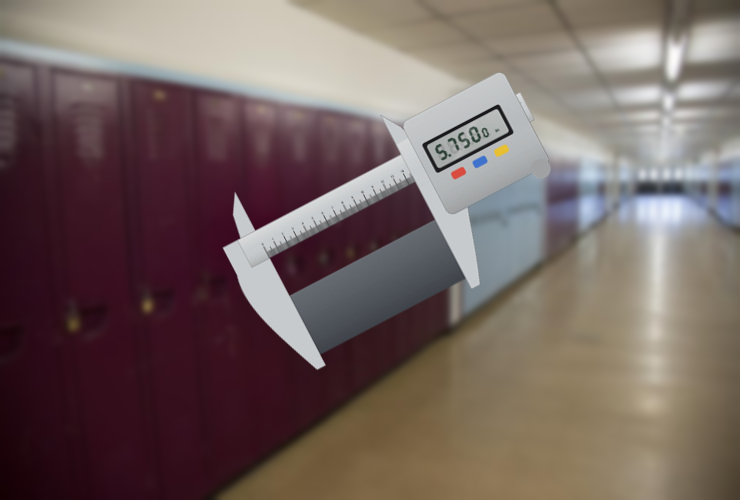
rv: 5.7500; in
